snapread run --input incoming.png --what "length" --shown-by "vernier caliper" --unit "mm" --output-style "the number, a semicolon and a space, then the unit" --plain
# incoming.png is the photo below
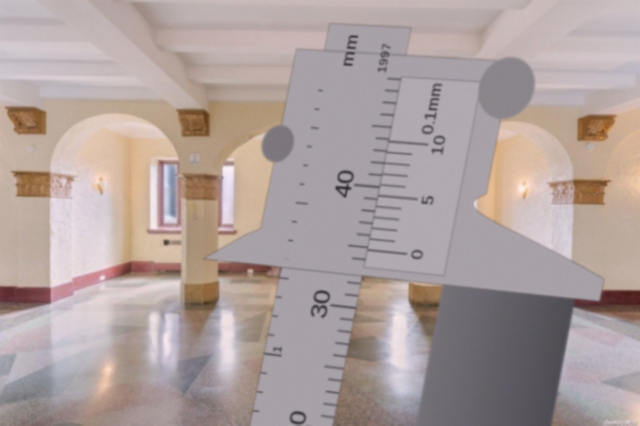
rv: 34.8; mm
